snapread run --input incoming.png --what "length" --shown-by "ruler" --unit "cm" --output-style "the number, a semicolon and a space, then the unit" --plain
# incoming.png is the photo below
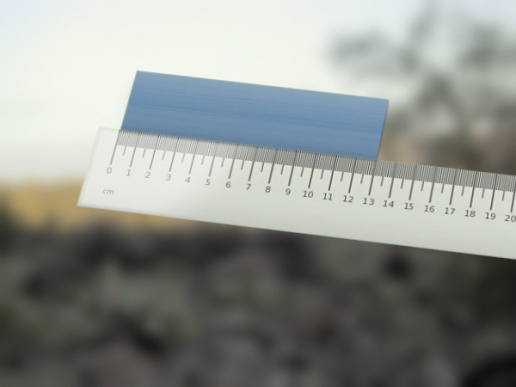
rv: 13; cm
